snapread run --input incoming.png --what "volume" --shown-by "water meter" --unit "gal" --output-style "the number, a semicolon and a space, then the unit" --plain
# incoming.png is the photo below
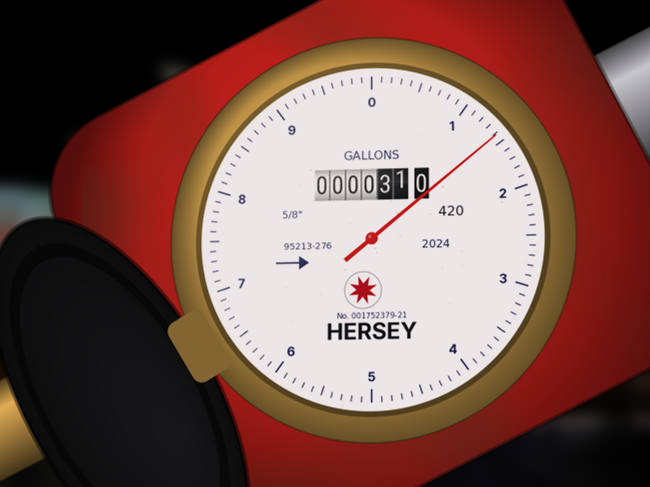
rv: 311.4; gal
